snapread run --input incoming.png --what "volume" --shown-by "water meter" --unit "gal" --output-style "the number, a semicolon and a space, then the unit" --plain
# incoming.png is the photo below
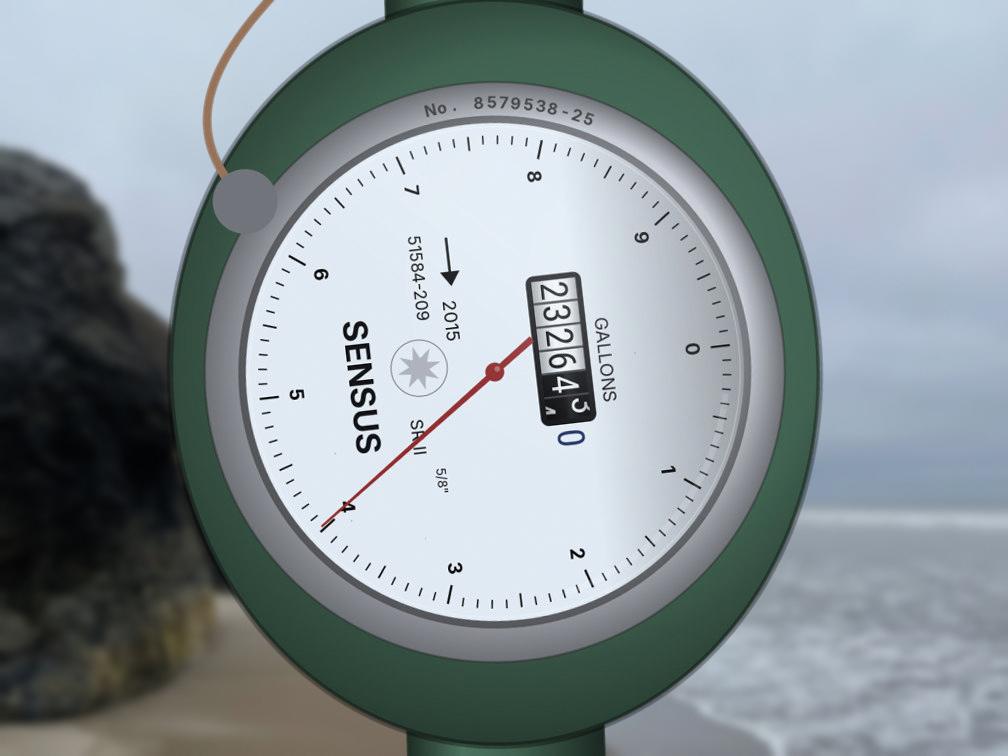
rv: 2326434.0; gal
